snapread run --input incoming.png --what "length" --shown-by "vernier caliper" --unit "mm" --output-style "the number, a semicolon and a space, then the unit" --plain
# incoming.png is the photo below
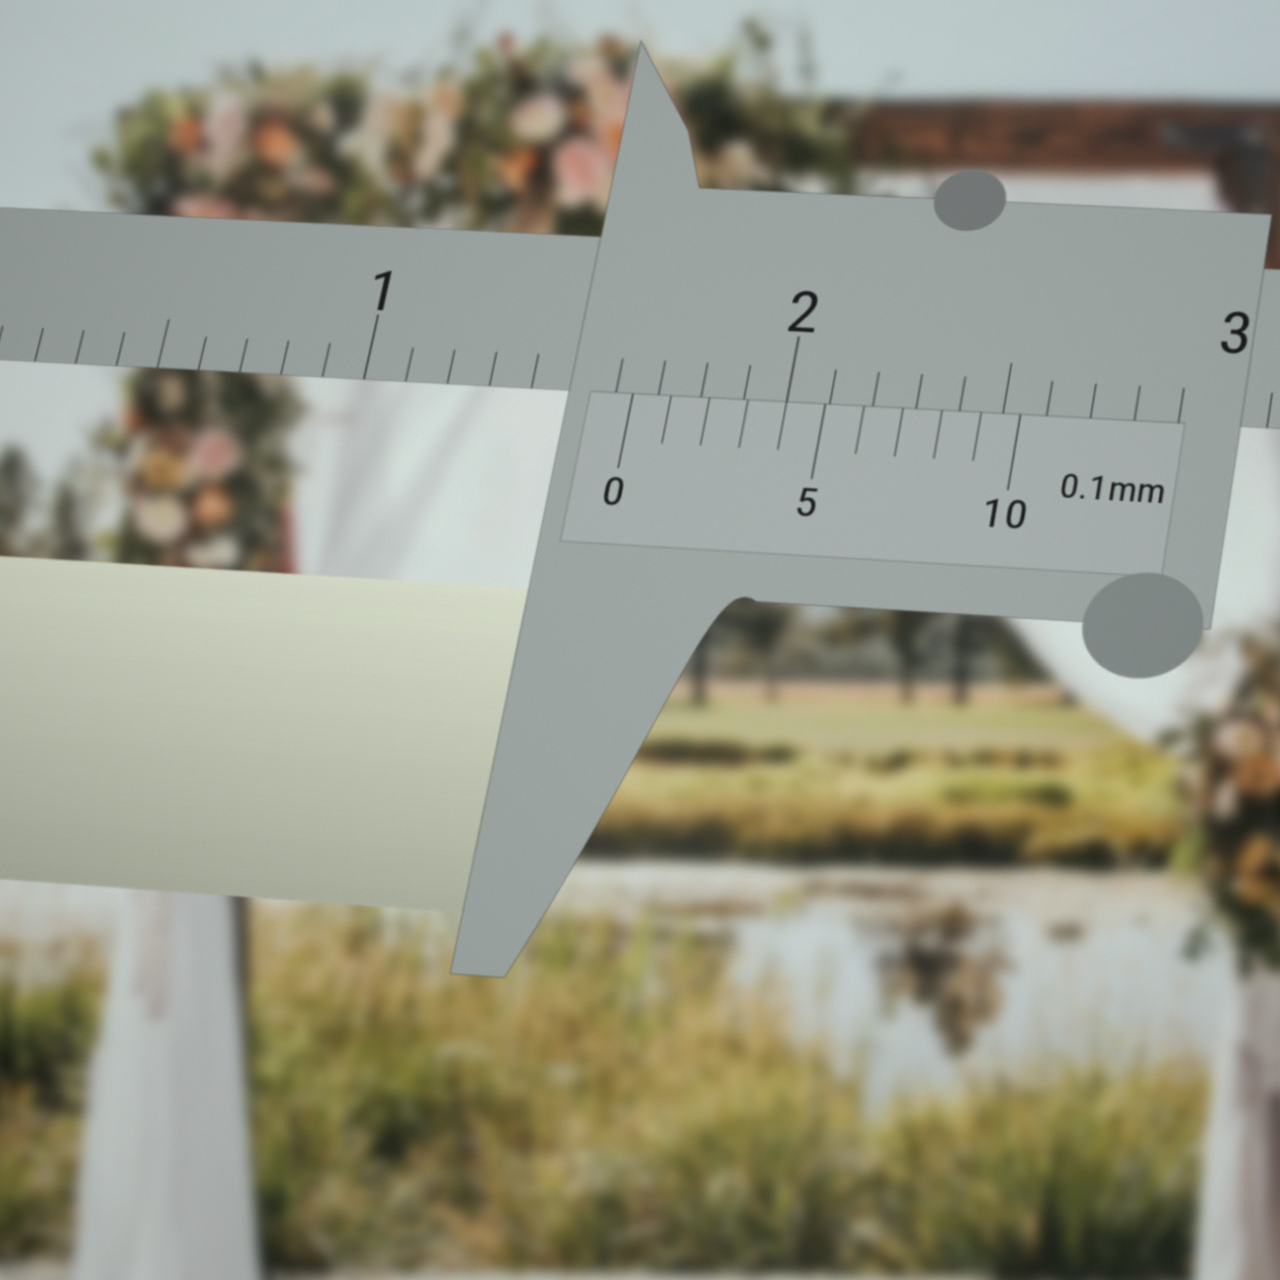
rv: 16.4; mm
